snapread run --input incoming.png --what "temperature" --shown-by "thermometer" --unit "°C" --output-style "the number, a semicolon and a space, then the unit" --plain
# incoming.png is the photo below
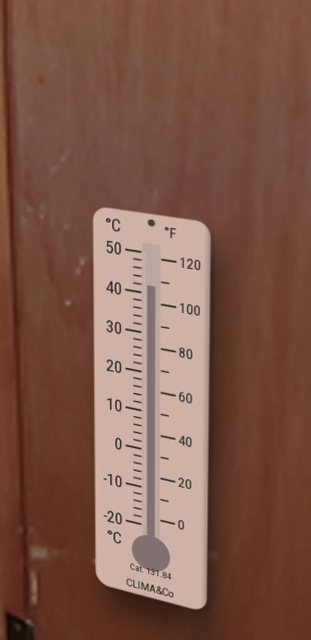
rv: 42; °C
